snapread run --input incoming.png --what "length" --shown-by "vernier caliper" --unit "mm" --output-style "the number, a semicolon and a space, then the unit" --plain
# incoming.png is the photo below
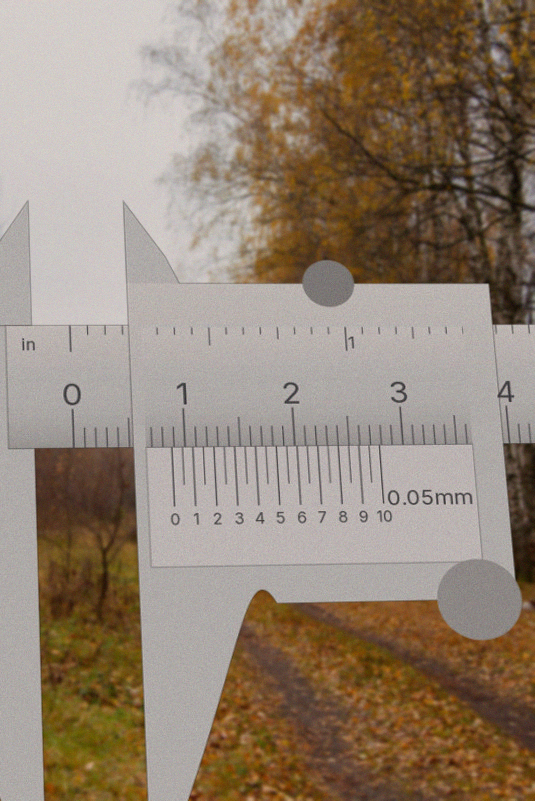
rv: 8.8; mm
